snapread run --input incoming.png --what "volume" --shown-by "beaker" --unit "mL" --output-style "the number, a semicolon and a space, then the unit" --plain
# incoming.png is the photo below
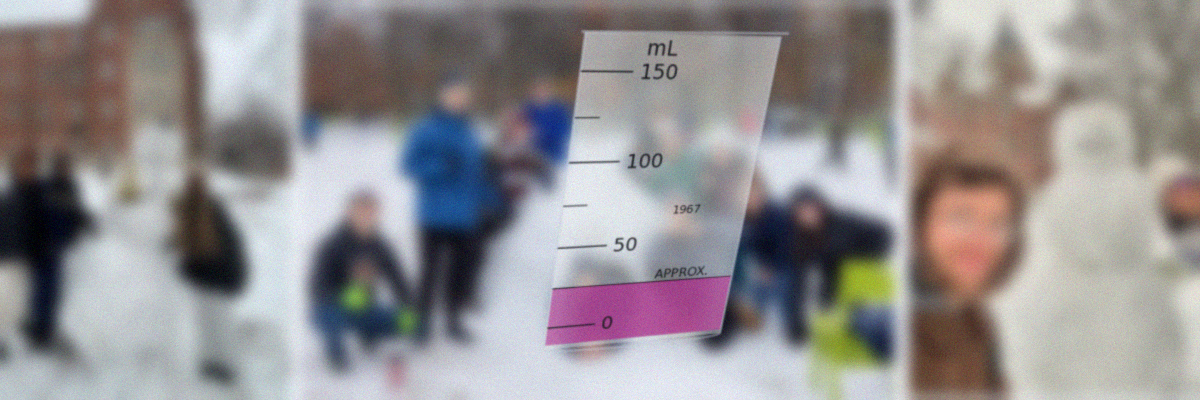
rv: 25; mL
